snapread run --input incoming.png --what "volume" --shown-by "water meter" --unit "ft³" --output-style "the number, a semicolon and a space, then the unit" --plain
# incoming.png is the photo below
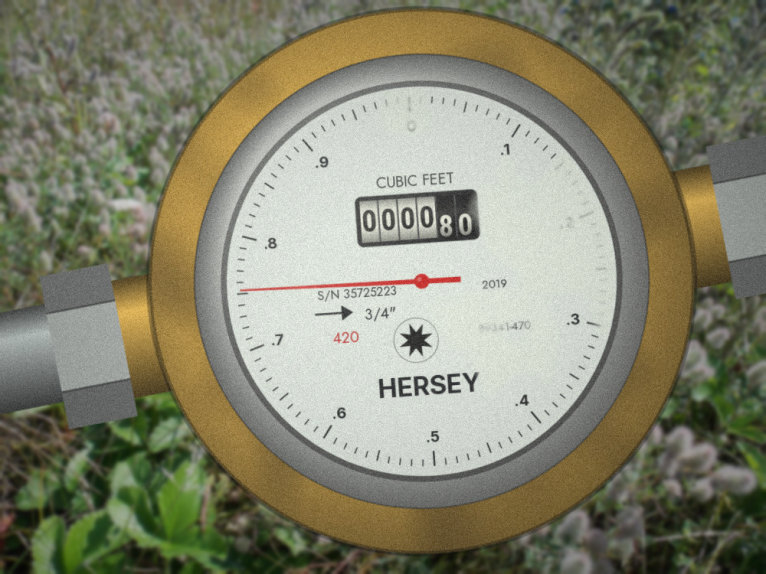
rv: 79.75; ft³
